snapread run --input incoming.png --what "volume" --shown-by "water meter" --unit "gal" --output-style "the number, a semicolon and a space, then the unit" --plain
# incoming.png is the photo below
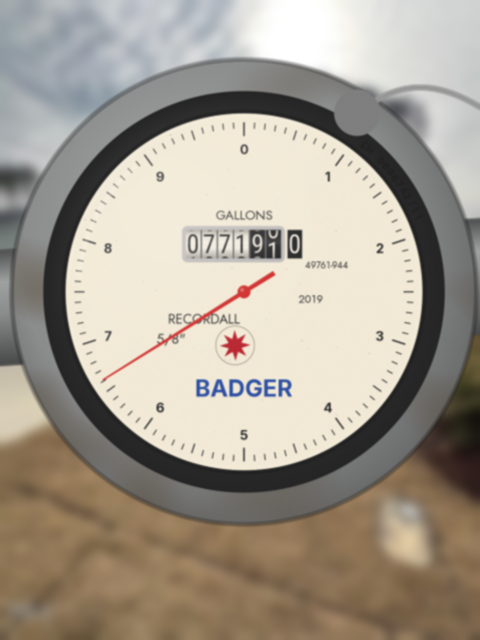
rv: 771906.6; gal
